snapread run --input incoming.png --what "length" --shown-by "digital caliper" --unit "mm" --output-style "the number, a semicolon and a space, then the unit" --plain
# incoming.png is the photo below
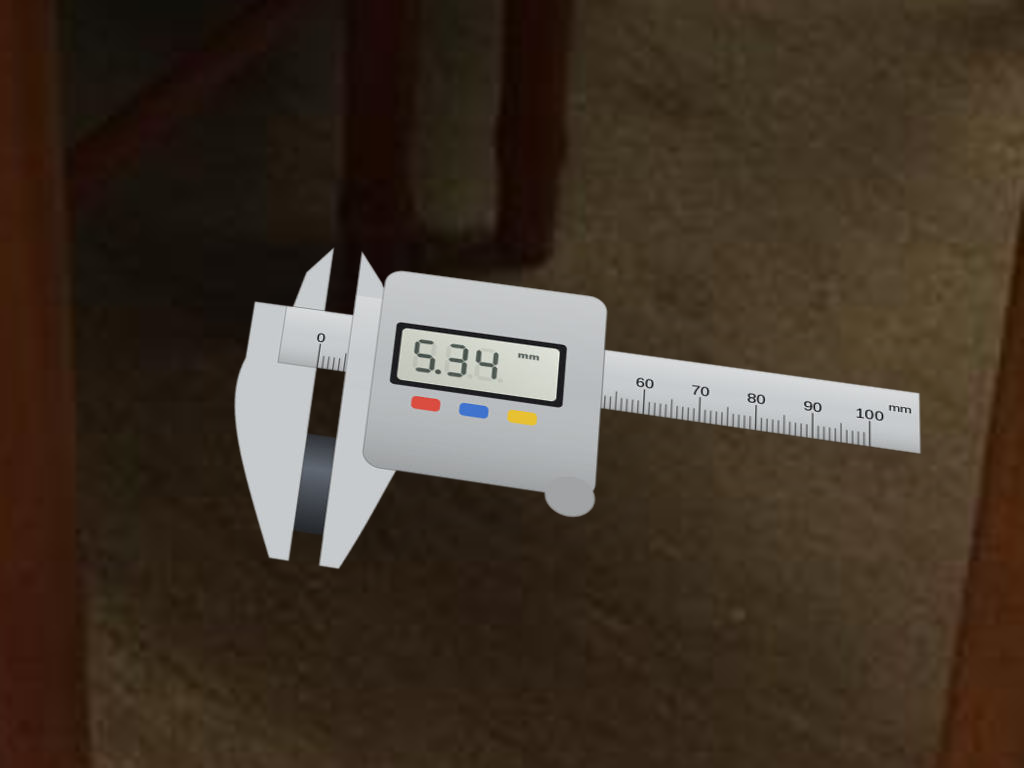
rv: 5.34; mm
